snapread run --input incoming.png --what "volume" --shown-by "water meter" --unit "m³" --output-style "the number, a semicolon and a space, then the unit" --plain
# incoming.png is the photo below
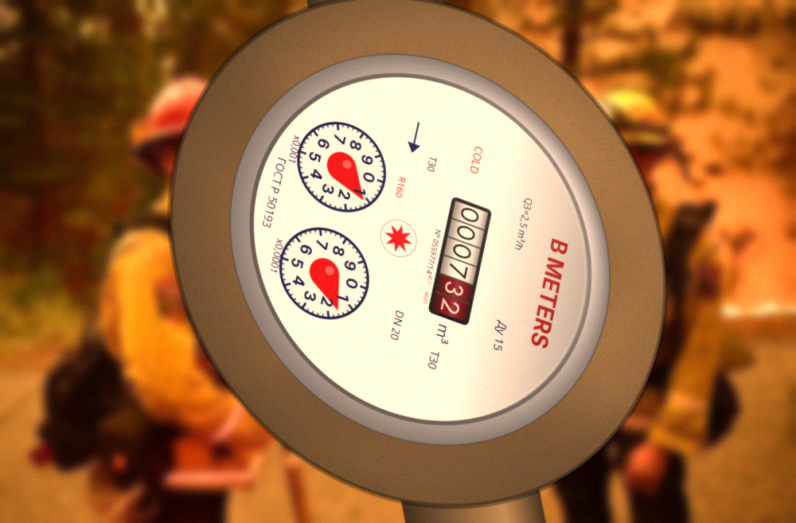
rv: 7.3211; m³
